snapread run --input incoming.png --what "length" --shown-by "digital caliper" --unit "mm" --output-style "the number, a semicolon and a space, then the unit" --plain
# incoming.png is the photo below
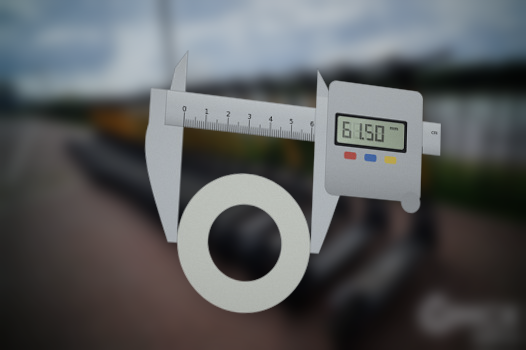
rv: 61.50; mm
